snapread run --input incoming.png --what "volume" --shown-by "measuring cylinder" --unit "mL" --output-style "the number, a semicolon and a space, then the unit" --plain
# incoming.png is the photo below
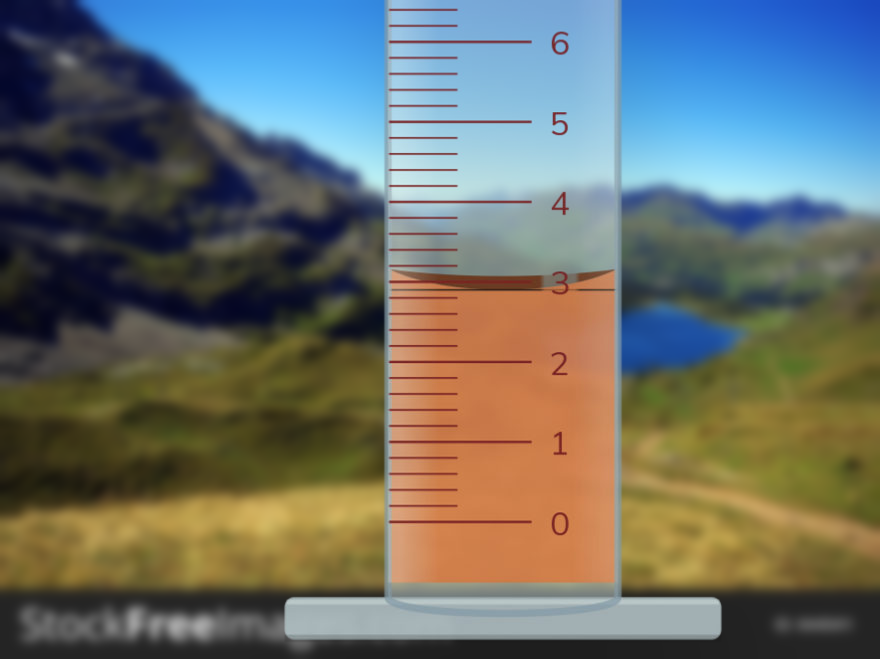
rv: 2.9; mL
